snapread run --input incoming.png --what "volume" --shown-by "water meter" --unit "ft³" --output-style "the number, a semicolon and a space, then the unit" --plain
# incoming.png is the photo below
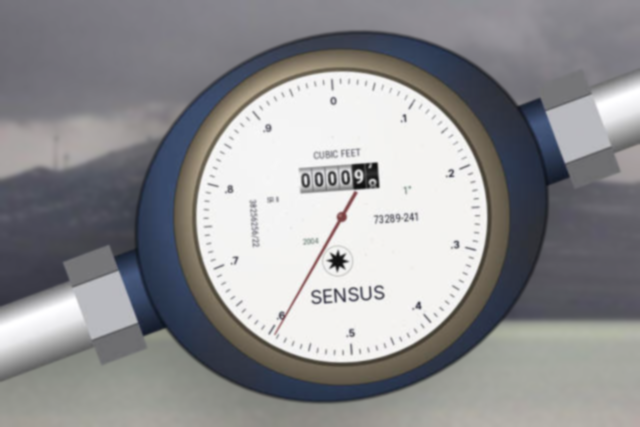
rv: 97.59; ft³
